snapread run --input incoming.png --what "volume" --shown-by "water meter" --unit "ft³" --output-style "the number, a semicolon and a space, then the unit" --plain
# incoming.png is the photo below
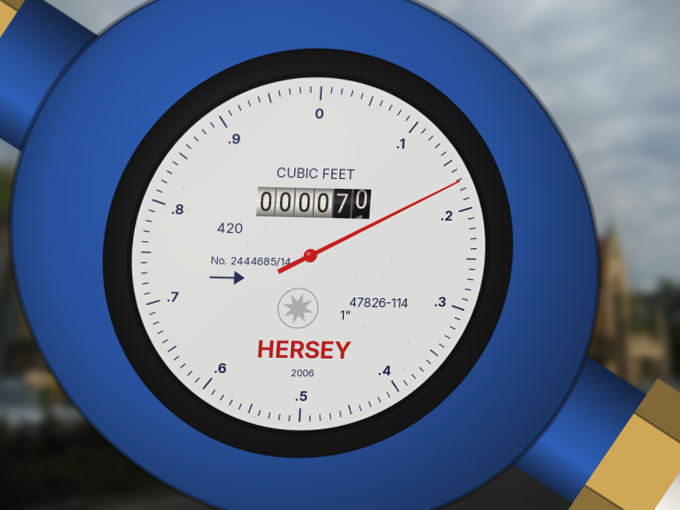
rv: 70.17; ft³
